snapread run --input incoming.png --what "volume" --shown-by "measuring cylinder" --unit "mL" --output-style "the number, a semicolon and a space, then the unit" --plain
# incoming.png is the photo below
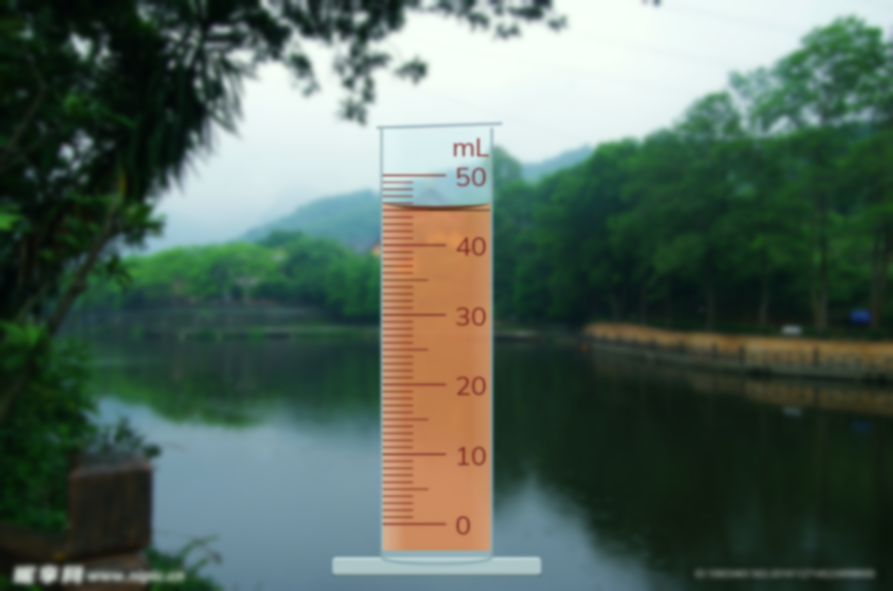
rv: 45; mL
